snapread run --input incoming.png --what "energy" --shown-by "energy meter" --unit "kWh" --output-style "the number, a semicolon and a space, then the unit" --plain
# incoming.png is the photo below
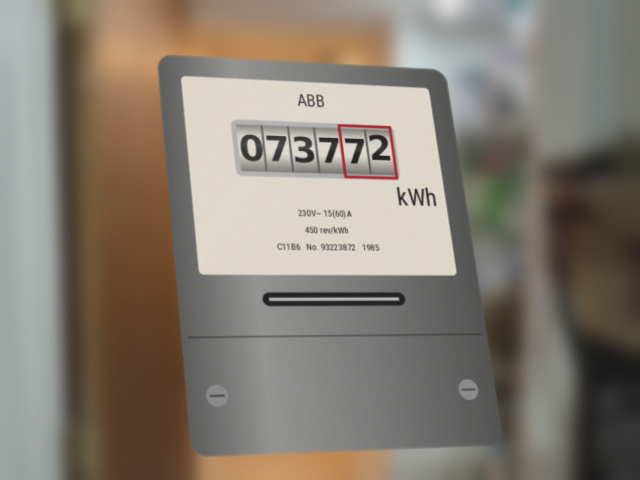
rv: 737.72; kWh
